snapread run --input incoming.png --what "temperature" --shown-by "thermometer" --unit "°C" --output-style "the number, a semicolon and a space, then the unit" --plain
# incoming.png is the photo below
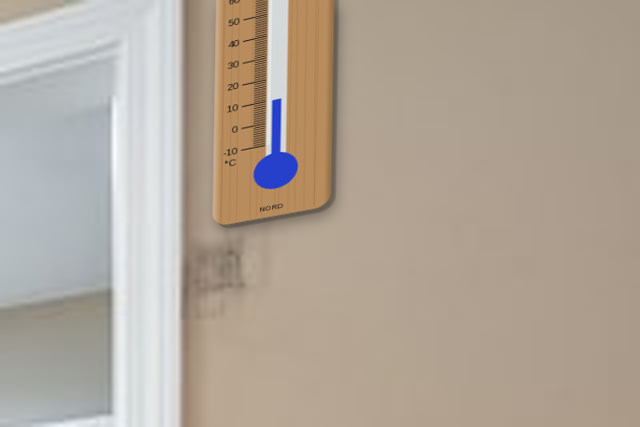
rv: 10; °C
